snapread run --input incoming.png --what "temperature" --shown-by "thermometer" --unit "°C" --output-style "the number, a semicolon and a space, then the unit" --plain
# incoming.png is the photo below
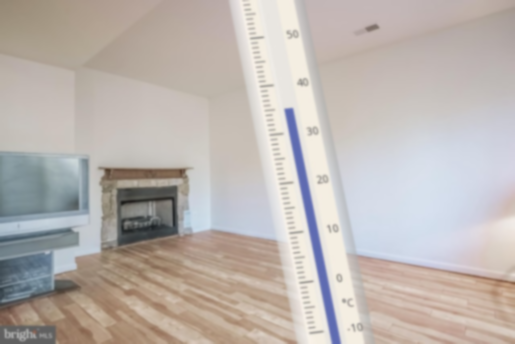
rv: 35; °C
